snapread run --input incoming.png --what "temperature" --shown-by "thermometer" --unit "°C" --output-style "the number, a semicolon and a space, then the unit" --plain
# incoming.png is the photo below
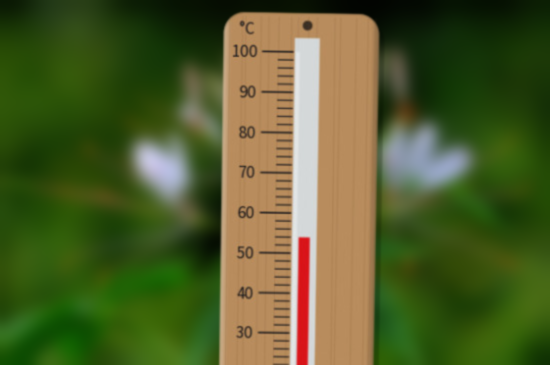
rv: 54; °C
